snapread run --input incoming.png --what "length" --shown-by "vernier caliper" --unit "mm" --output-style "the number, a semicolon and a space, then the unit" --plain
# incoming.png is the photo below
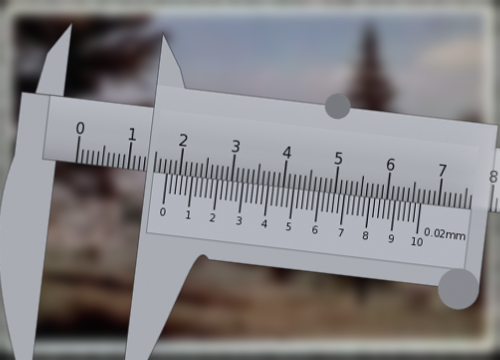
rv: 17.5; mm
